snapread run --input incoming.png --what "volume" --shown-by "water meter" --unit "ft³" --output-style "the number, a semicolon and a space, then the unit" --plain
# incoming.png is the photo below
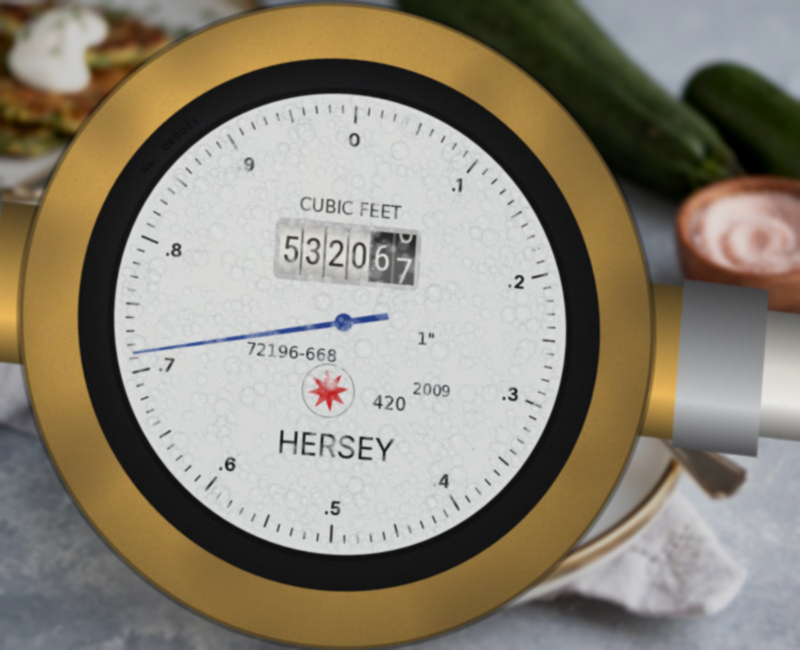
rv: 532066.71; ft³
